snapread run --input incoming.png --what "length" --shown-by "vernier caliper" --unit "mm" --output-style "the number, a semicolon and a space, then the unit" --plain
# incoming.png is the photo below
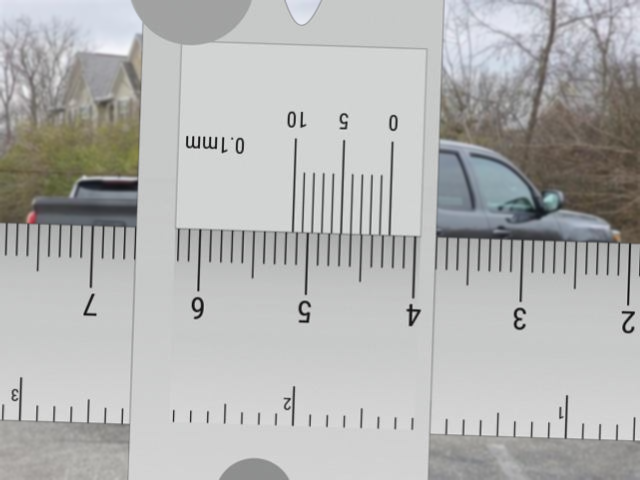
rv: 42.4; mm
